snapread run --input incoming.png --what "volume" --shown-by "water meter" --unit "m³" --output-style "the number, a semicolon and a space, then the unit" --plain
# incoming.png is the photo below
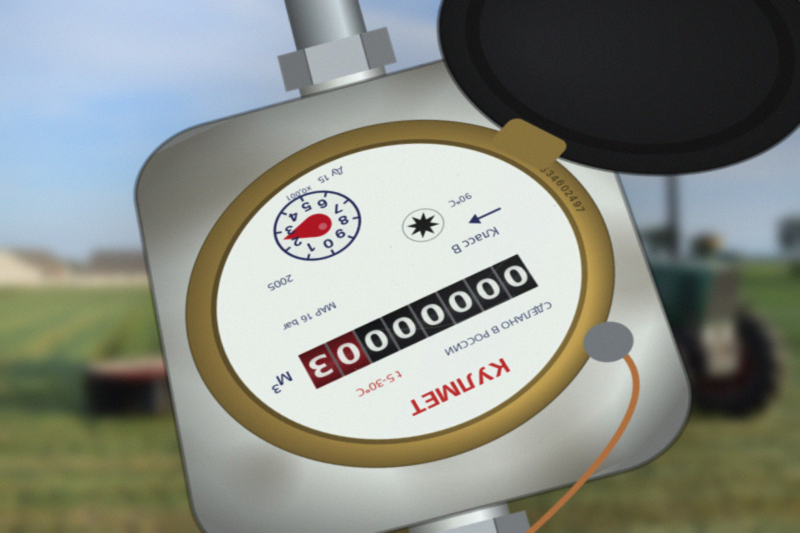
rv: 0.032; m³
